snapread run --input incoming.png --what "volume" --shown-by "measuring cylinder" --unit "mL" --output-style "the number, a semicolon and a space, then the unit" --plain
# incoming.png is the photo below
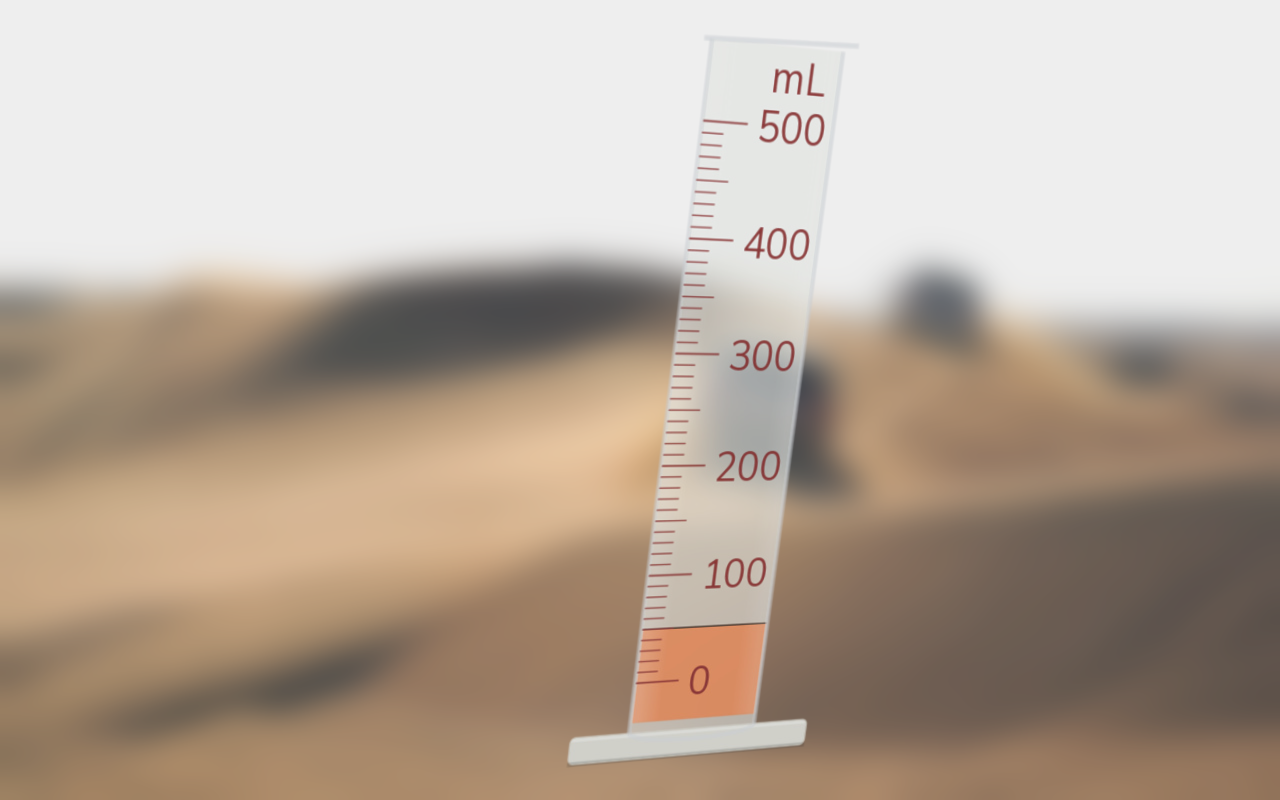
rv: 50; mL
